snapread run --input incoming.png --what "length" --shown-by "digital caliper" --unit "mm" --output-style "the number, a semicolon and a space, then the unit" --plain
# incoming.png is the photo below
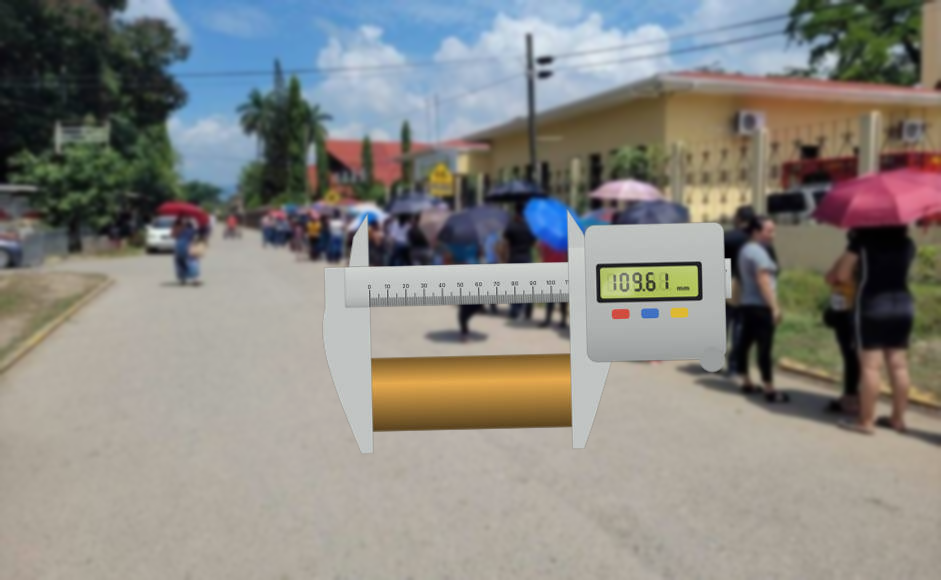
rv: 109.61; mm
